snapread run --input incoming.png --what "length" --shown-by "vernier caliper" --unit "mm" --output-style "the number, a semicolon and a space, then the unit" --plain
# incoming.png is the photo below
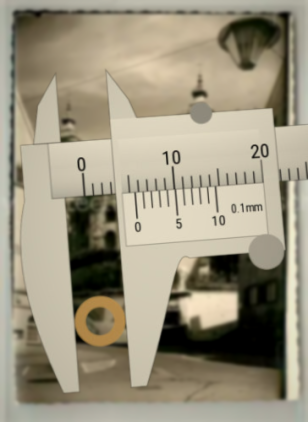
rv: 5.6; mm
